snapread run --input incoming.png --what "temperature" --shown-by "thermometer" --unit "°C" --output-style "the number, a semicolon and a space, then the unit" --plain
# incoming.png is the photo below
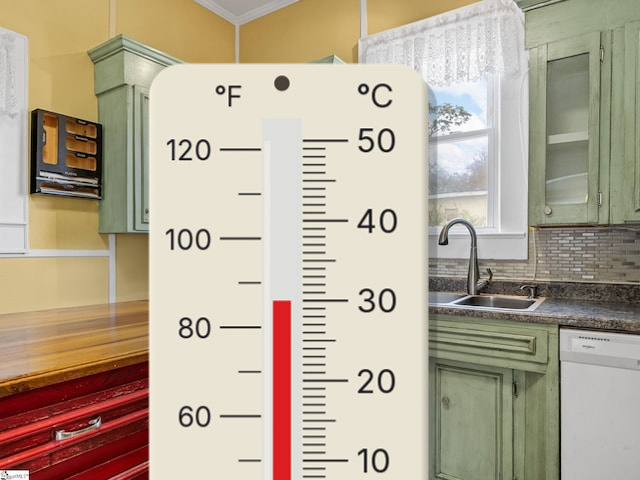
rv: 30; °C
